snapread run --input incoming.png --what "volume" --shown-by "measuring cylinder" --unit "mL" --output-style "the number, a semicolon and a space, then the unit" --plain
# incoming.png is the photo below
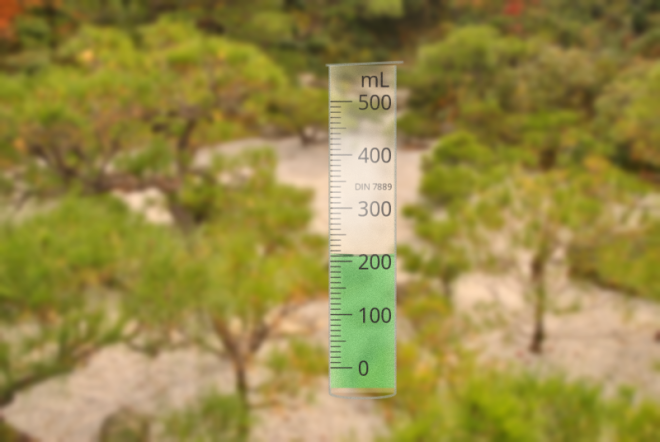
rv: 210; mL
